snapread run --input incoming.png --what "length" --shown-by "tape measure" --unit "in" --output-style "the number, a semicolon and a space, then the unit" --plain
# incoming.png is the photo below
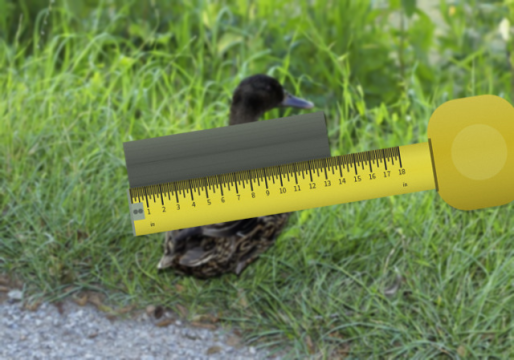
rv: 13.5; in
